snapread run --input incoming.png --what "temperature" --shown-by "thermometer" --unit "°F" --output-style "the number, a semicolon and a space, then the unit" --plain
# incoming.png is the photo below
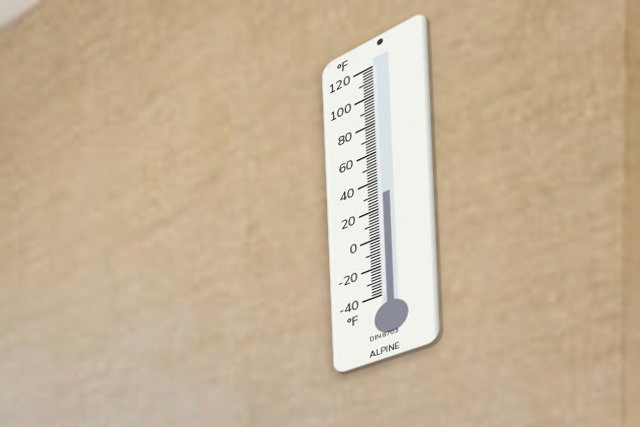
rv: 30; °F
